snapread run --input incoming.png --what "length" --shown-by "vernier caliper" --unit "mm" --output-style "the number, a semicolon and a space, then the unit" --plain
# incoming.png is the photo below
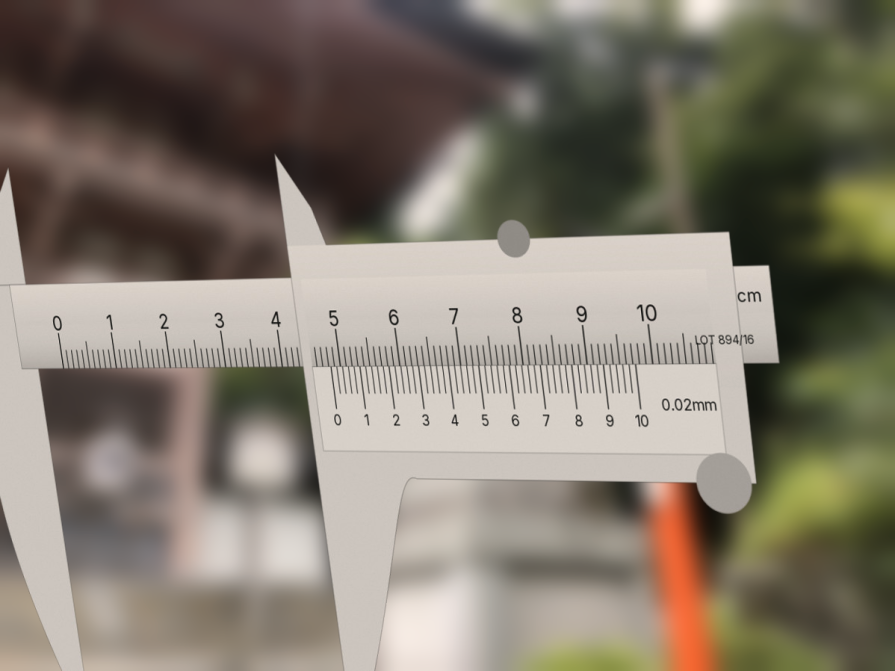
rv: 48.4; mm
